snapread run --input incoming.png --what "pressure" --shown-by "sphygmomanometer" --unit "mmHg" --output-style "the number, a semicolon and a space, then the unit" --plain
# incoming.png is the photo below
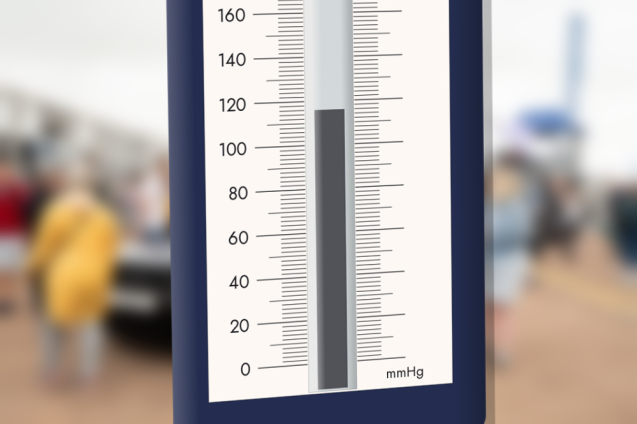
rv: 116; mmHg
